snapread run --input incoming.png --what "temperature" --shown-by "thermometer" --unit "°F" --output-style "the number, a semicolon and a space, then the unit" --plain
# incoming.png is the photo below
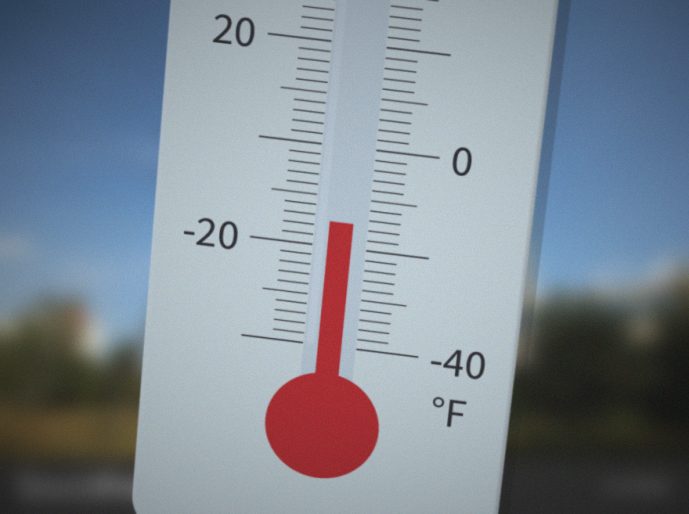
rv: -15; °F
